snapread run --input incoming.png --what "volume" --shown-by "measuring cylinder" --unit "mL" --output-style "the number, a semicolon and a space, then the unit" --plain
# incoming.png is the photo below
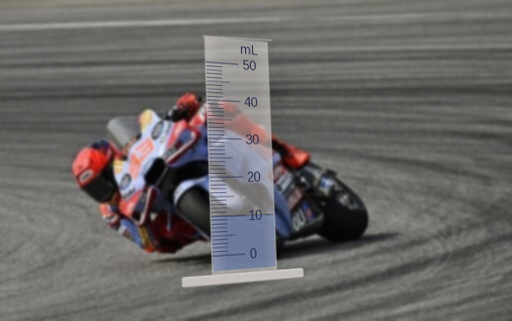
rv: 10; mL
